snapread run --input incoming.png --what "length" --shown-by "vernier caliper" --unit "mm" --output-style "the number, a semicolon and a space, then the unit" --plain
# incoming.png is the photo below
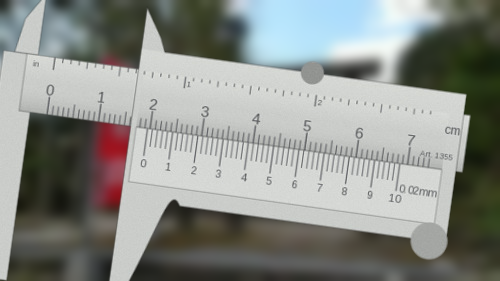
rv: 19.5; mm
